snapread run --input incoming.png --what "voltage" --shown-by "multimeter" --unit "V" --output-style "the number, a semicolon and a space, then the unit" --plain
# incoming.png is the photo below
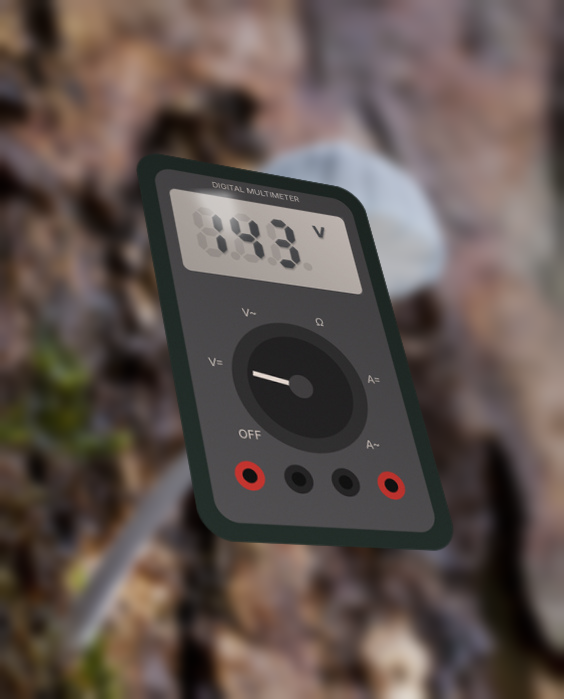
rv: 143; V
